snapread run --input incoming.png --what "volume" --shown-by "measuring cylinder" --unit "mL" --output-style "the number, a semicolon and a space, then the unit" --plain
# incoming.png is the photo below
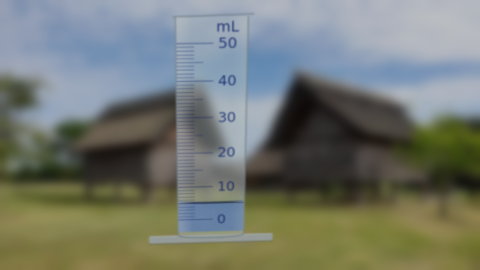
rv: 5; mL
